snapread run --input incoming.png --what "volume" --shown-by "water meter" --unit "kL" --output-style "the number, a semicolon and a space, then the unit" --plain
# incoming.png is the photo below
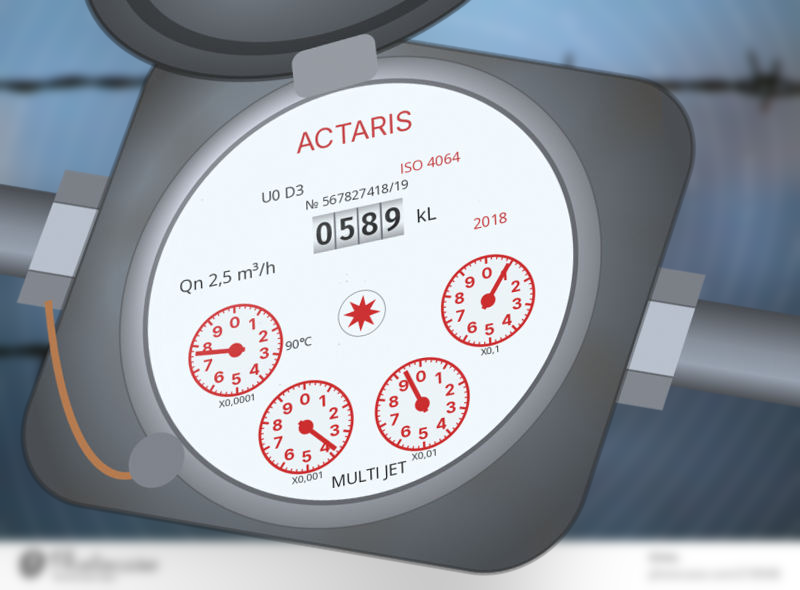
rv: 589.0937; kL
